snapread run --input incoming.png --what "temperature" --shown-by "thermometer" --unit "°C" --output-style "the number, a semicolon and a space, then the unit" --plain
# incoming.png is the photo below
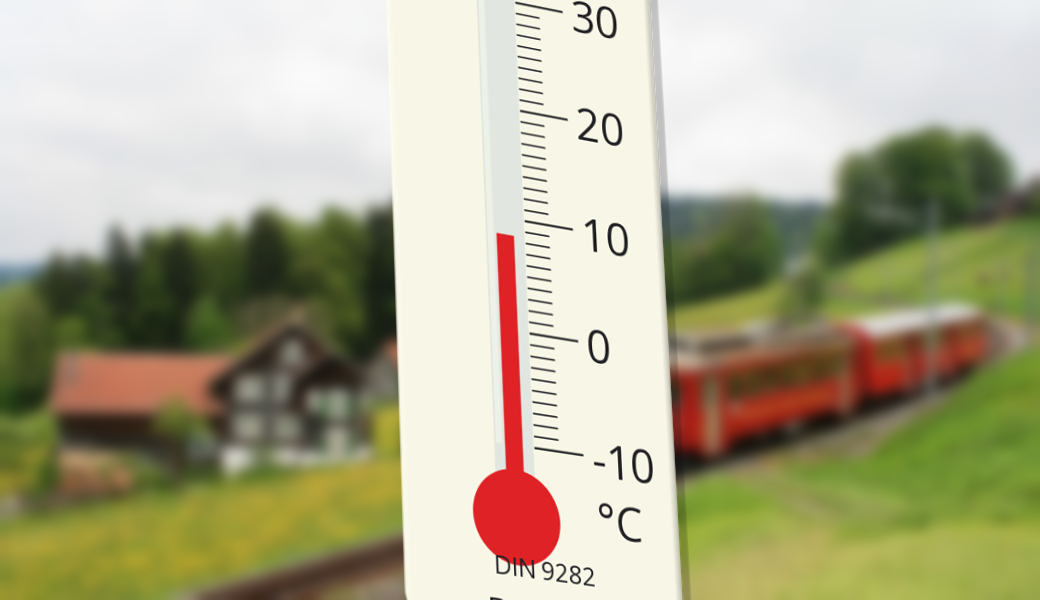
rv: 8.5; °C
